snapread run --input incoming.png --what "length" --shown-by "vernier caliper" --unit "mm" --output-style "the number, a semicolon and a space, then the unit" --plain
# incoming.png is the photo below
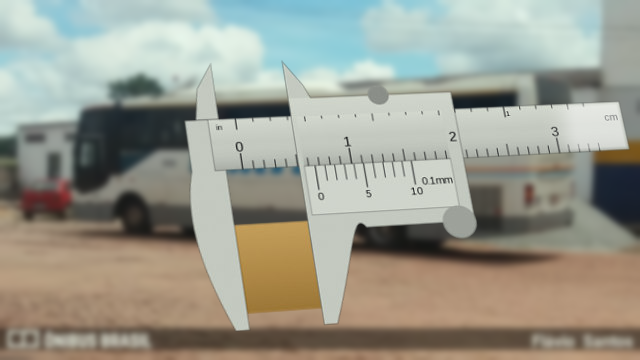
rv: 6.6; mm
